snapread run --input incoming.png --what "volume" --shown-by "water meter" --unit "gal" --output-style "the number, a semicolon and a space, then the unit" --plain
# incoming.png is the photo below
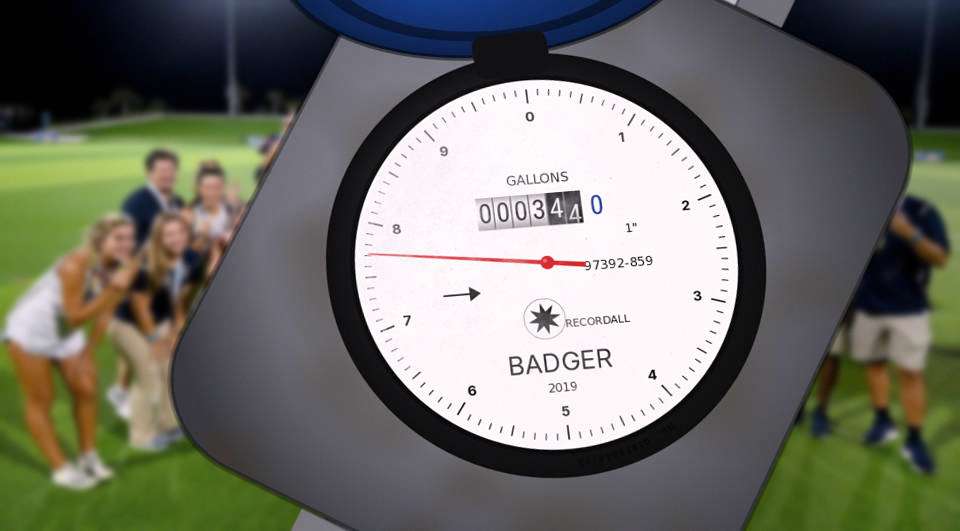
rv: 3437.7; gal
